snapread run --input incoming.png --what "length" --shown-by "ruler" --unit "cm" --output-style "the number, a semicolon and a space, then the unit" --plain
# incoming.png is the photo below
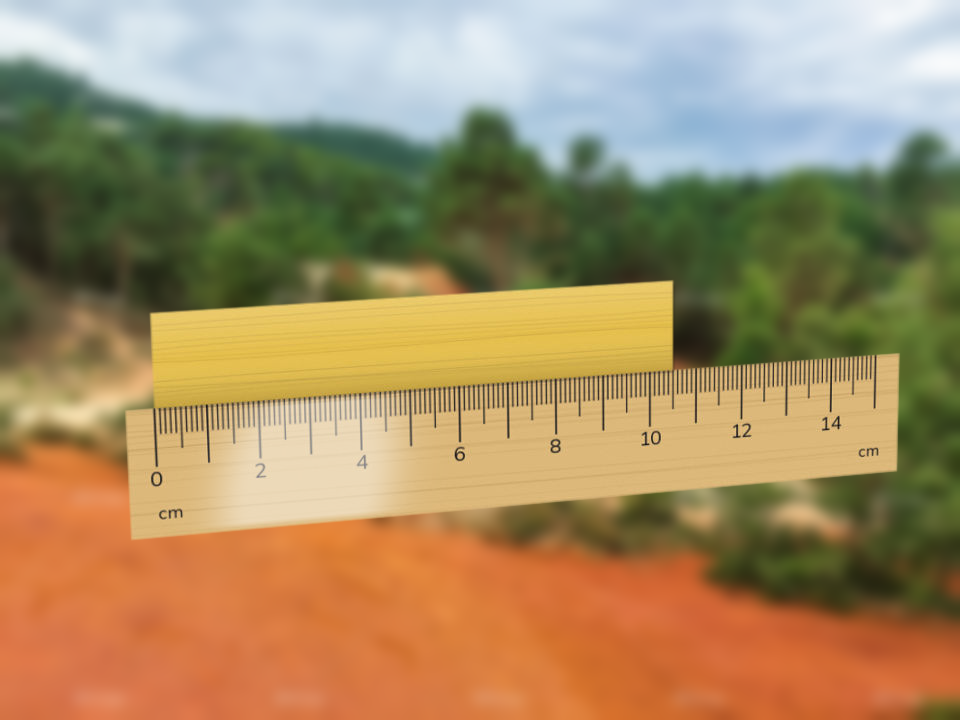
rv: 10.5; cm
